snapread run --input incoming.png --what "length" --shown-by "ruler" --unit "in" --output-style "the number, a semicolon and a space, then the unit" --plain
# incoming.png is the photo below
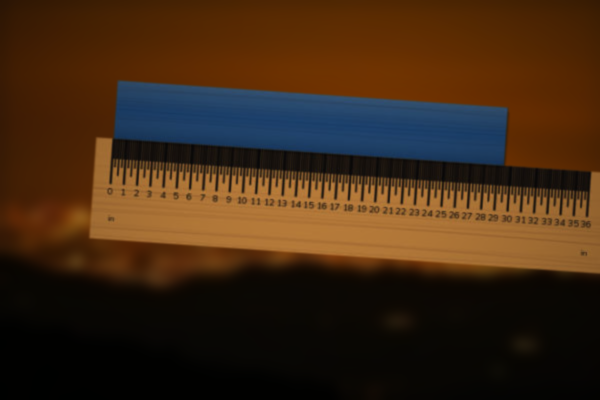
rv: 29.5; in
